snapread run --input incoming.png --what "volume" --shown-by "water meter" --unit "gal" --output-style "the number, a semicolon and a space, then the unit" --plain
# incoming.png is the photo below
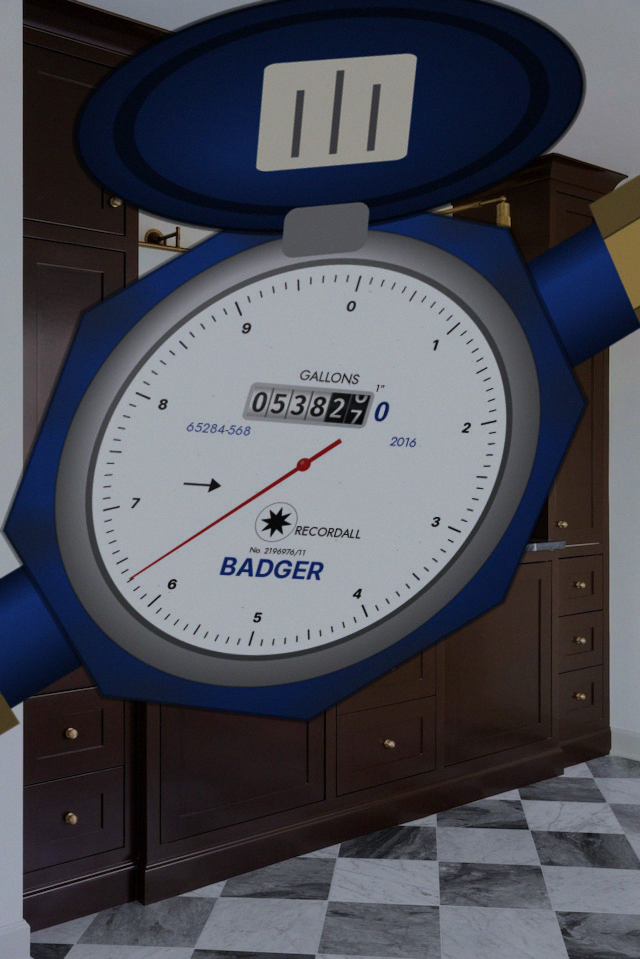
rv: 538266.3; gal
